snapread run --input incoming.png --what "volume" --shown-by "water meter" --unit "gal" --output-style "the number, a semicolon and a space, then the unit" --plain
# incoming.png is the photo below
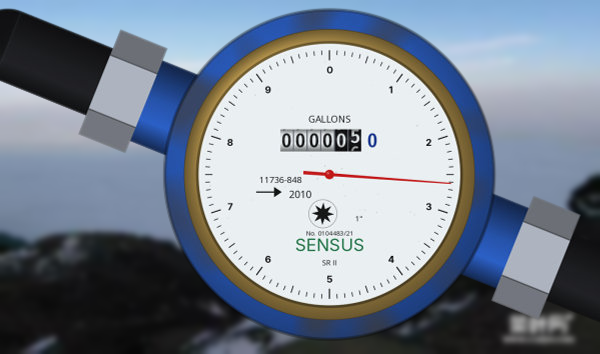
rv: 52.6; gal
